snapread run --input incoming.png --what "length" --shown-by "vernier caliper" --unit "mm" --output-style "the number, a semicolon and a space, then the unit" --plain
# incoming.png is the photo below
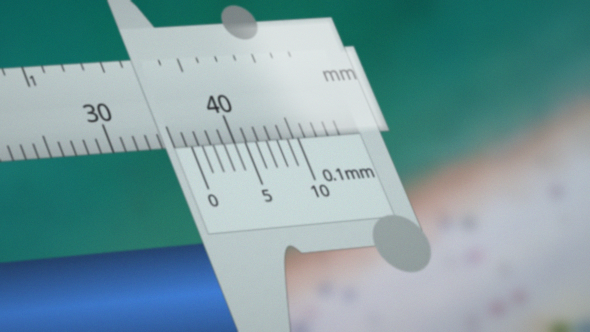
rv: 36.4; mm
